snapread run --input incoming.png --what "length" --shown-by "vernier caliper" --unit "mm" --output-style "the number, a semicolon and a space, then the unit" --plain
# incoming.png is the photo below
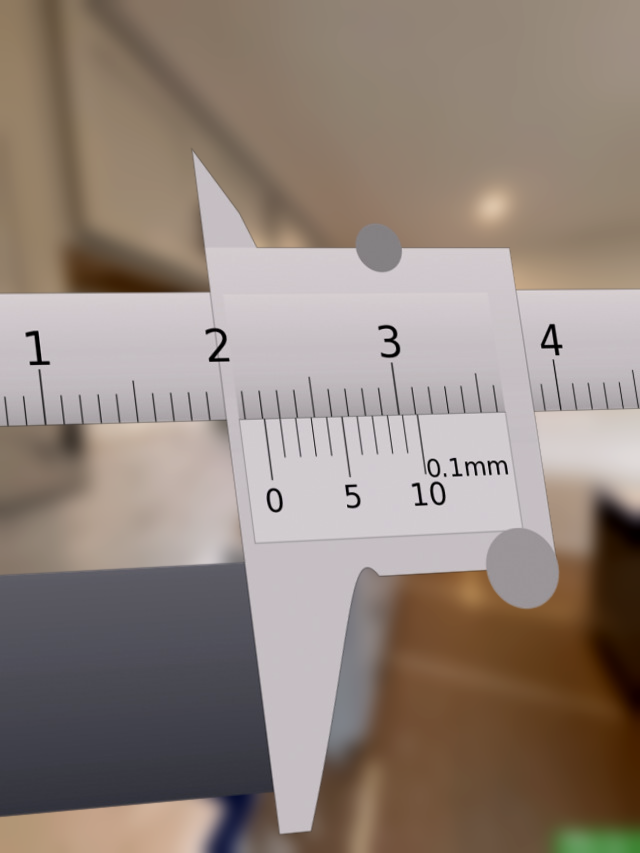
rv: 22.1; mm
